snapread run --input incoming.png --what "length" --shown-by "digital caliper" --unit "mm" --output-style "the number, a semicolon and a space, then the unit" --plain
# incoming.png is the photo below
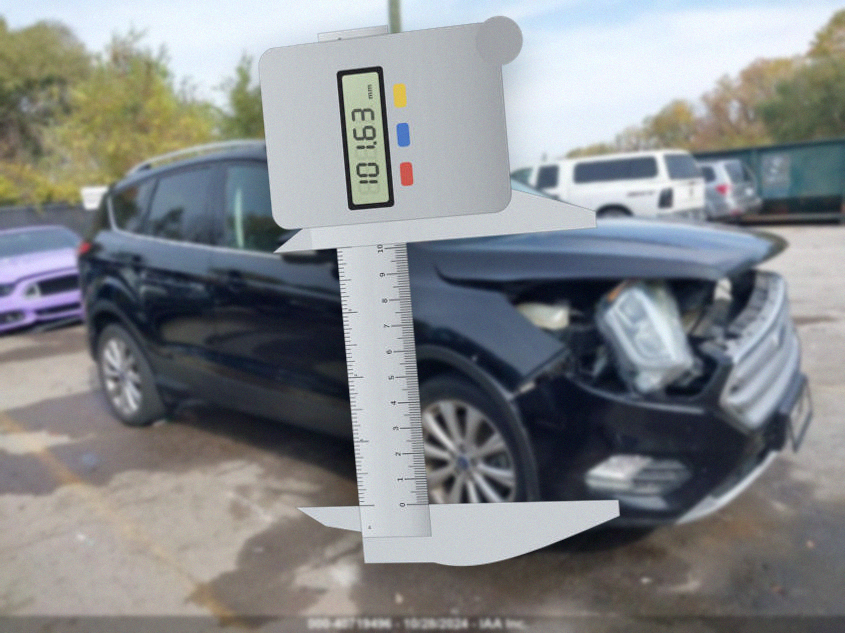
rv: 101.63; mm
